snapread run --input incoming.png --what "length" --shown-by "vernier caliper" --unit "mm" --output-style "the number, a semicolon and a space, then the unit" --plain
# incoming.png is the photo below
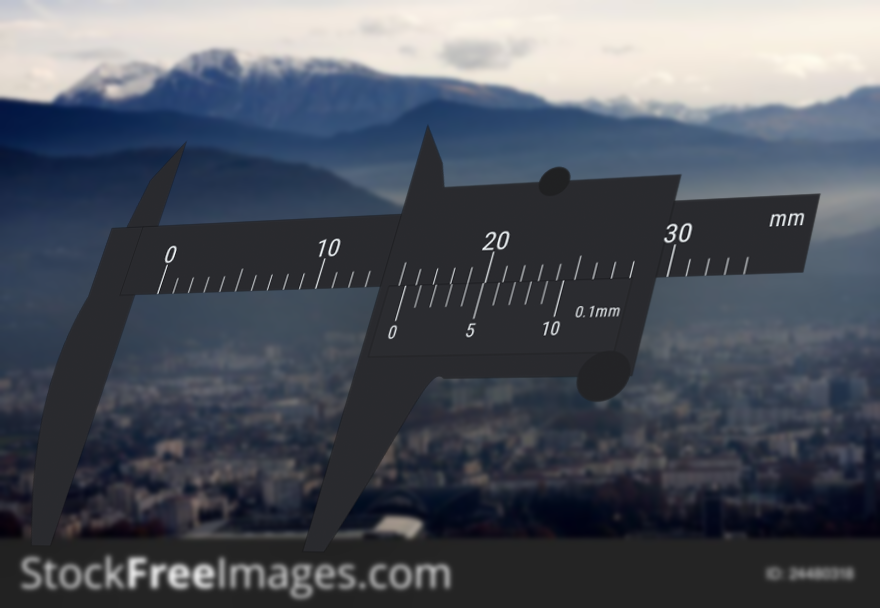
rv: 15.4; mm
